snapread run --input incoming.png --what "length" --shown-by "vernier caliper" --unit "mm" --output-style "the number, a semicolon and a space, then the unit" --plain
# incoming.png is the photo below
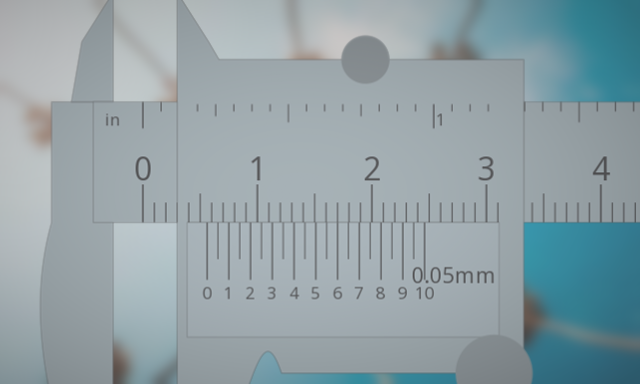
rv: 5.6; mm
